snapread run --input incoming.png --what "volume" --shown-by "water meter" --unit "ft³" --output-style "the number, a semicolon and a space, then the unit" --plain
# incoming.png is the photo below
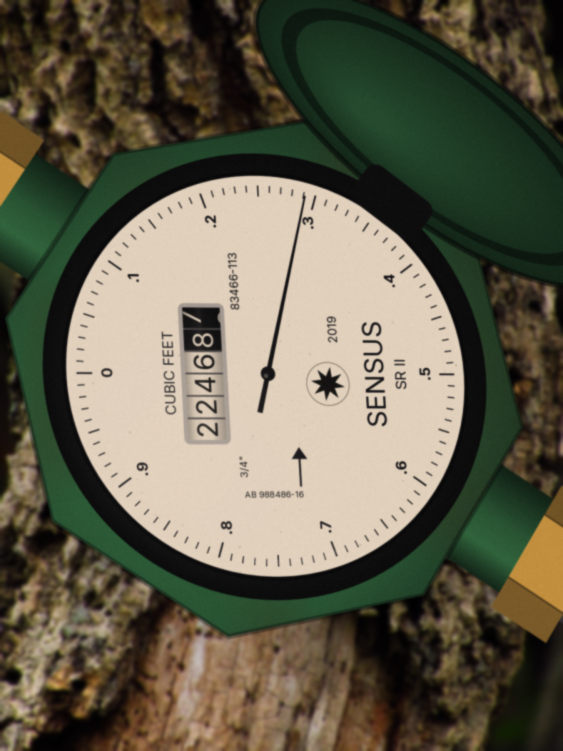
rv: 224687.29; ft³
